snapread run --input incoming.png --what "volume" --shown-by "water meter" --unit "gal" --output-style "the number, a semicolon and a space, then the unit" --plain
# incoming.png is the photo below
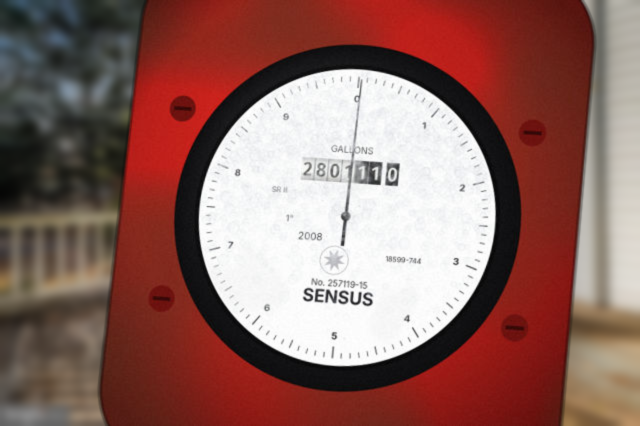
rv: 2801110.0; gal
